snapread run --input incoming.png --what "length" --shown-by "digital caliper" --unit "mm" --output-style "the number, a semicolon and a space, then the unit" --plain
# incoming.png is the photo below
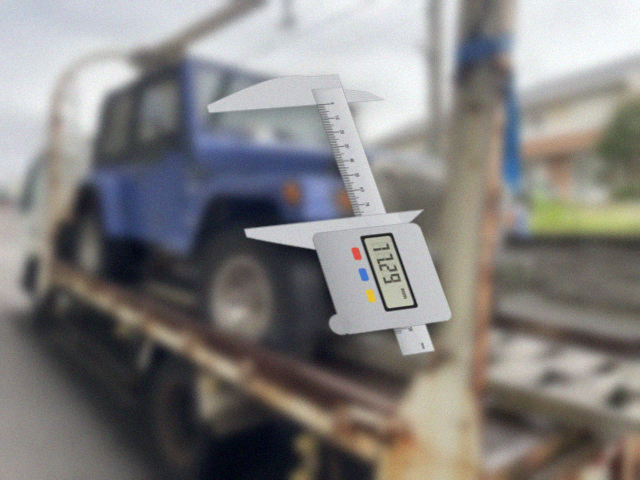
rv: 77.29; mm
